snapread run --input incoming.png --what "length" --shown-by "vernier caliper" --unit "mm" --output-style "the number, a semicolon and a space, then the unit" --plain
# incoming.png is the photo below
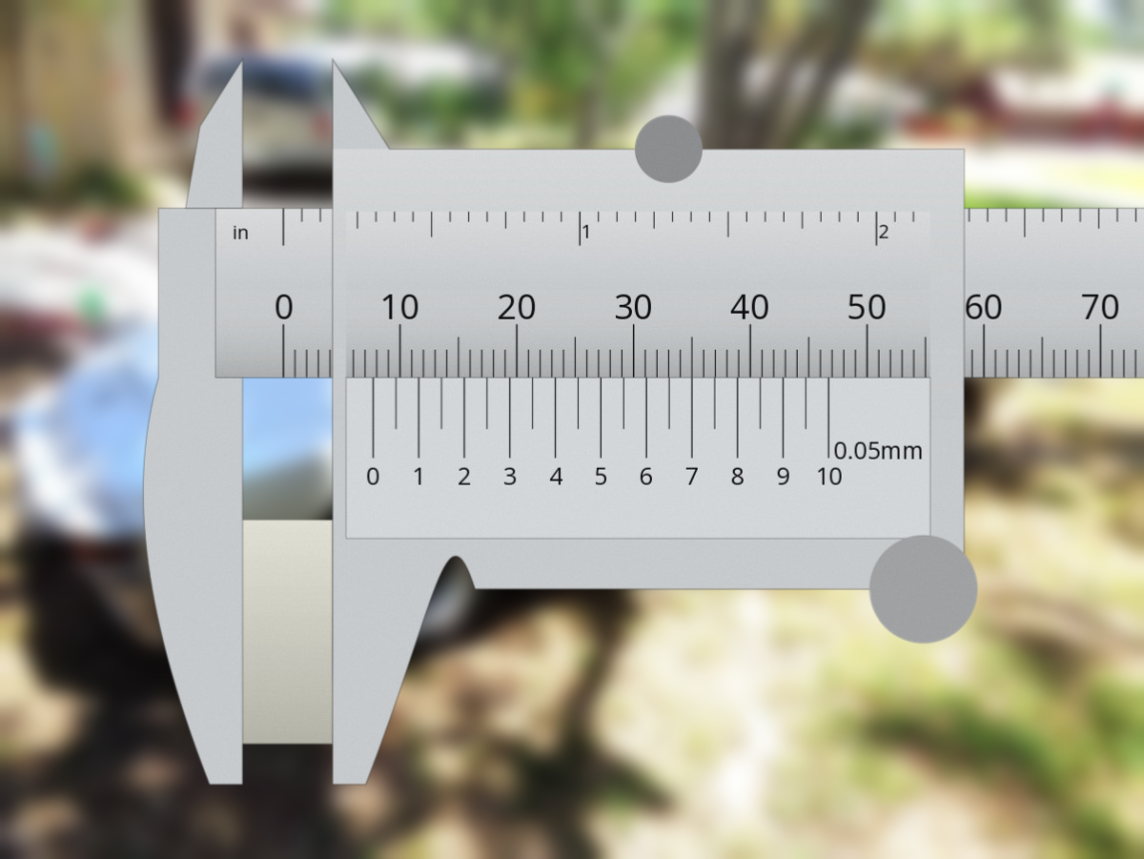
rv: 7.7; mm
